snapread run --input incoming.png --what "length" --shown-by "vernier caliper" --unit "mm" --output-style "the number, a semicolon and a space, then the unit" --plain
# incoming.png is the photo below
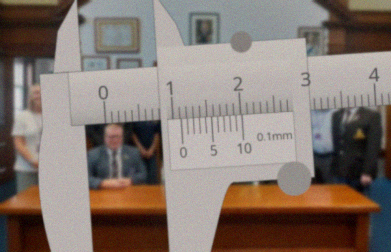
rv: 11.2; mm
